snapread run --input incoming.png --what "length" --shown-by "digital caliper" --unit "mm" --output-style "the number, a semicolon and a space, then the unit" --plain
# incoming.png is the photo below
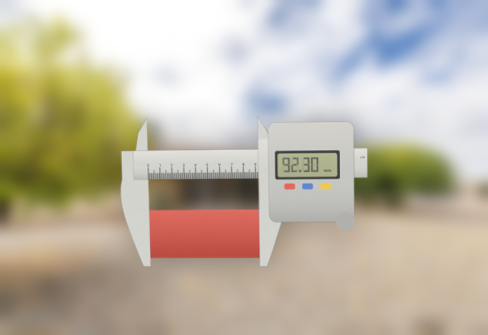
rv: 92.30; mm
